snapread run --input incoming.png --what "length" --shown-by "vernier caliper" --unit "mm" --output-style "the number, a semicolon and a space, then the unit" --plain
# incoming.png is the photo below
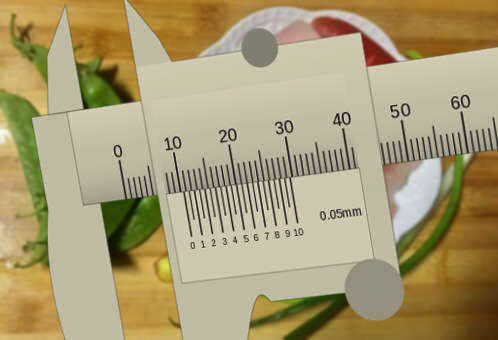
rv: 10.6; mm
